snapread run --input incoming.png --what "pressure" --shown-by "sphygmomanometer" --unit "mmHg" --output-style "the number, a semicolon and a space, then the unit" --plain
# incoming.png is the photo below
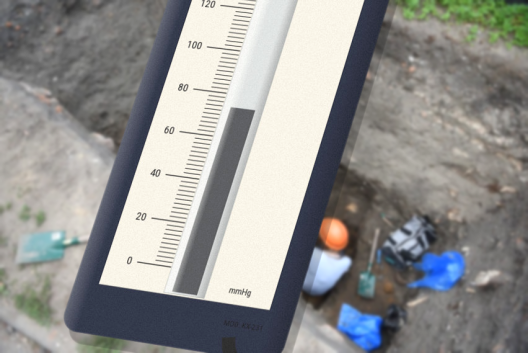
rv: 74; mmHg
